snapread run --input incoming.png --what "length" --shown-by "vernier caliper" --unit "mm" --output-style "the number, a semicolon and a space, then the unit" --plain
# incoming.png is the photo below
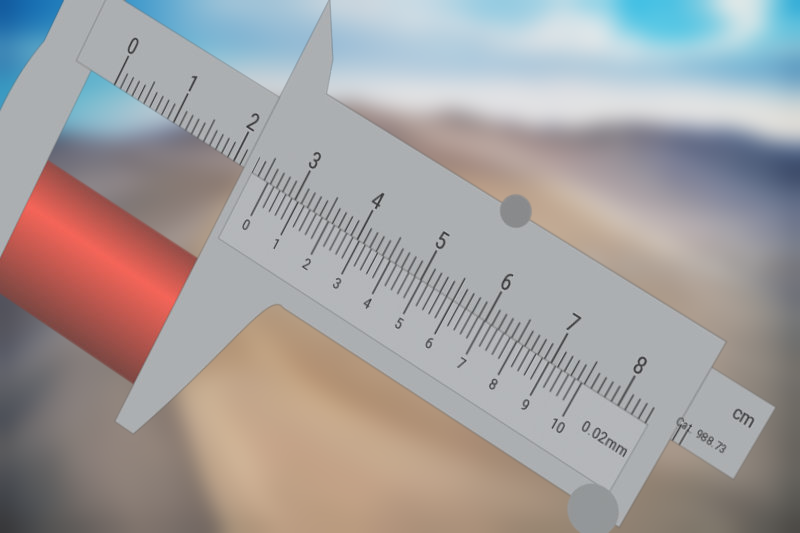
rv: 25.6; mm
